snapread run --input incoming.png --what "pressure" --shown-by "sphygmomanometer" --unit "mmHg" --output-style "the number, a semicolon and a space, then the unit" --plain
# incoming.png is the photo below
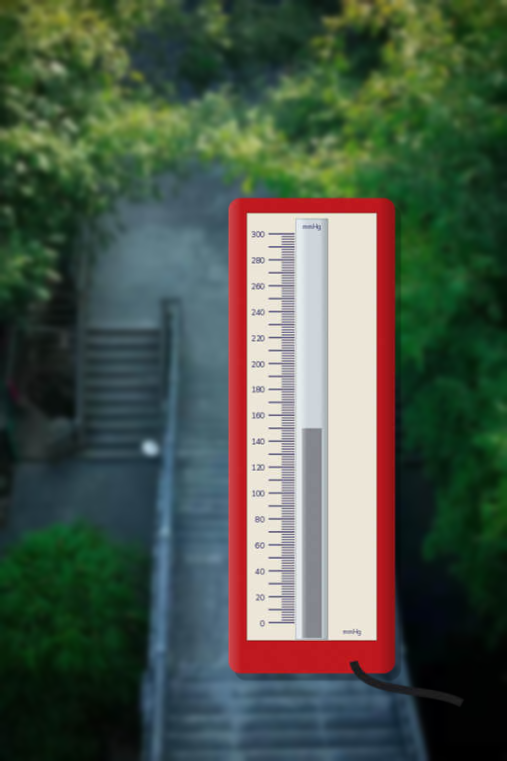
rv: 150; mmHg
